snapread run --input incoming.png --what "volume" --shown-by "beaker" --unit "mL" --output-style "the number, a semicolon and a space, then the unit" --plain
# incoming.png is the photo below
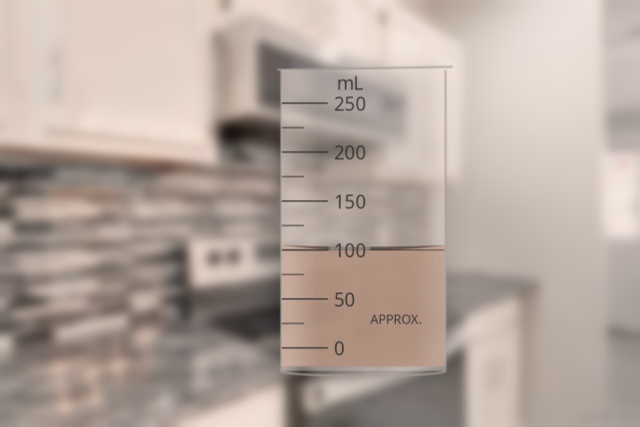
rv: 100; mL
